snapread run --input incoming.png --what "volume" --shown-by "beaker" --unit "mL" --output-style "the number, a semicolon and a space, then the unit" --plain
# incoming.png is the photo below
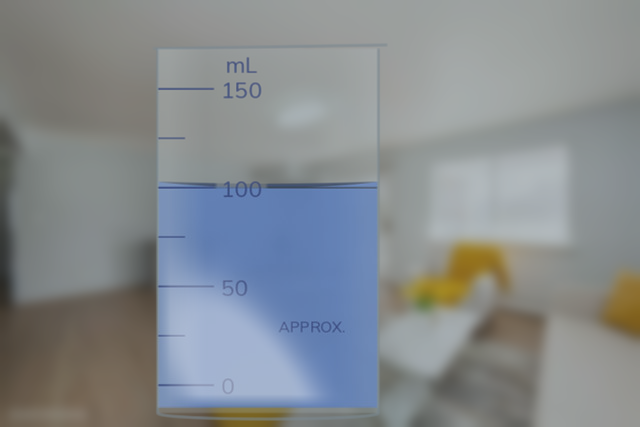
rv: 100; mL
